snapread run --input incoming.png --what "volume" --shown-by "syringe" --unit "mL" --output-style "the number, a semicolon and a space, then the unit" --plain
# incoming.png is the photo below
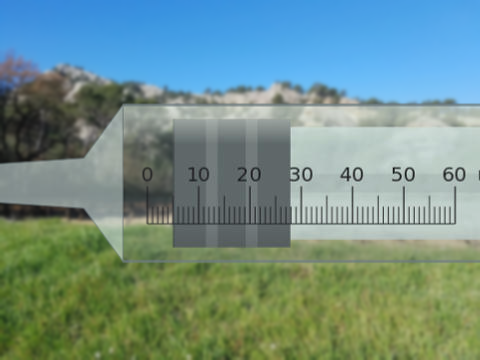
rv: 5; mL
